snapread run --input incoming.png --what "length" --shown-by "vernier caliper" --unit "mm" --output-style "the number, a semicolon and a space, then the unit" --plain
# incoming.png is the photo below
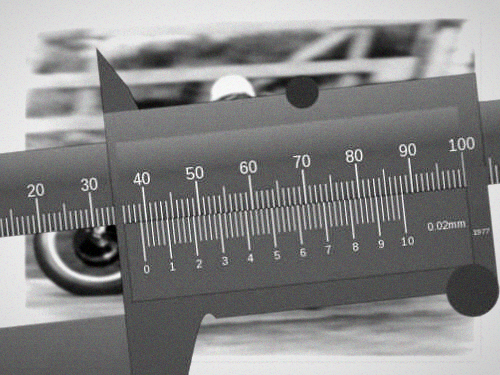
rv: 39.0; mm
